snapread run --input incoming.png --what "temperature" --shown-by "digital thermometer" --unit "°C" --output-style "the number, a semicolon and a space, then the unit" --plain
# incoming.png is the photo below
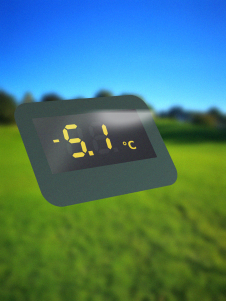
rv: -5.1; °C
